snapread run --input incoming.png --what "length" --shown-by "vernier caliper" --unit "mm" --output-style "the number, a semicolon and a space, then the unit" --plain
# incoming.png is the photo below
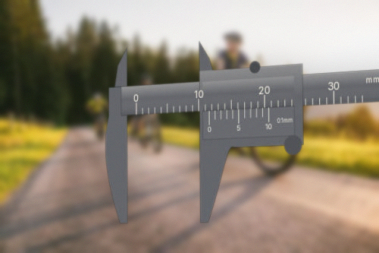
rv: 11.6; mm
